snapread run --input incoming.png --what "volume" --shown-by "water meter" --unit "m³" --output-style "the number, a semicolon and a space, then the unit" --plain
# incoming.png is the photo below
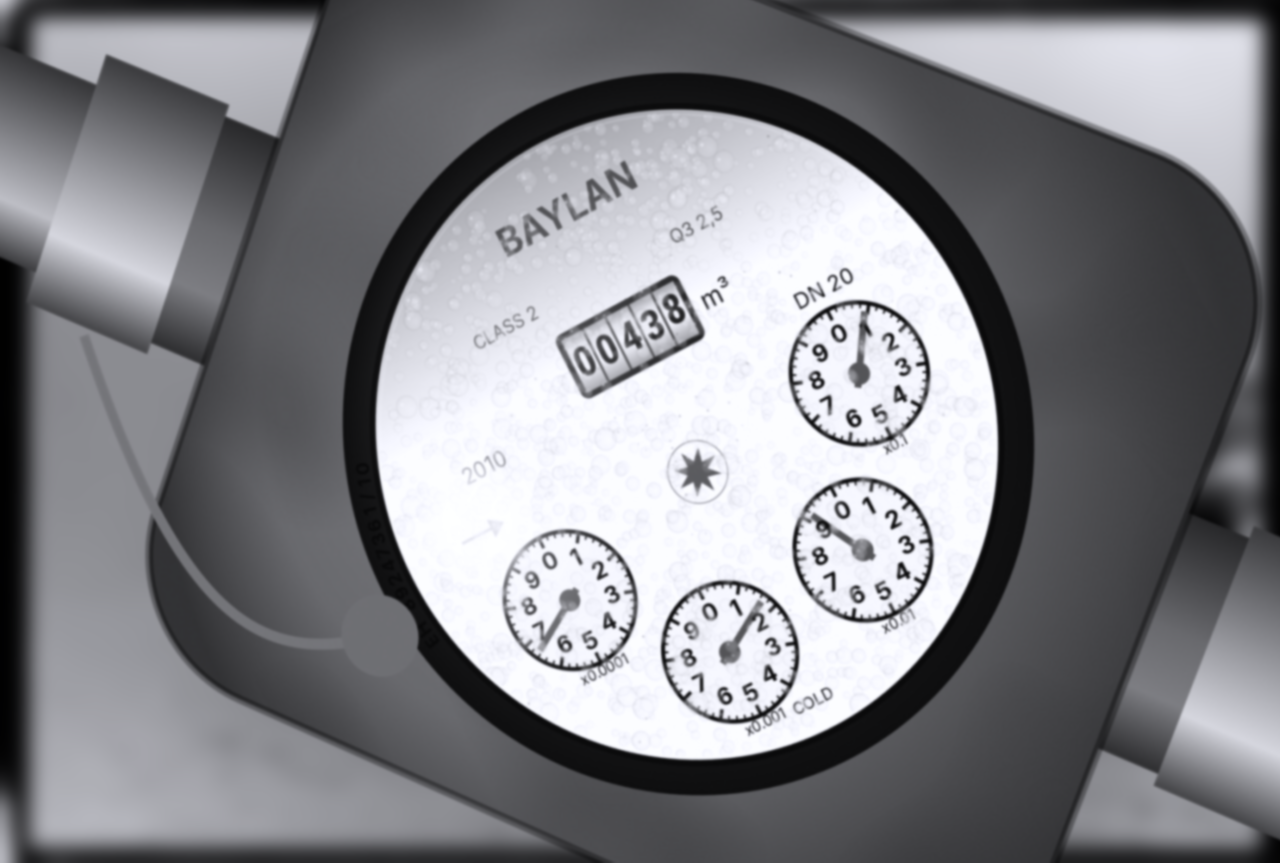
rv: 438.0916; m³
